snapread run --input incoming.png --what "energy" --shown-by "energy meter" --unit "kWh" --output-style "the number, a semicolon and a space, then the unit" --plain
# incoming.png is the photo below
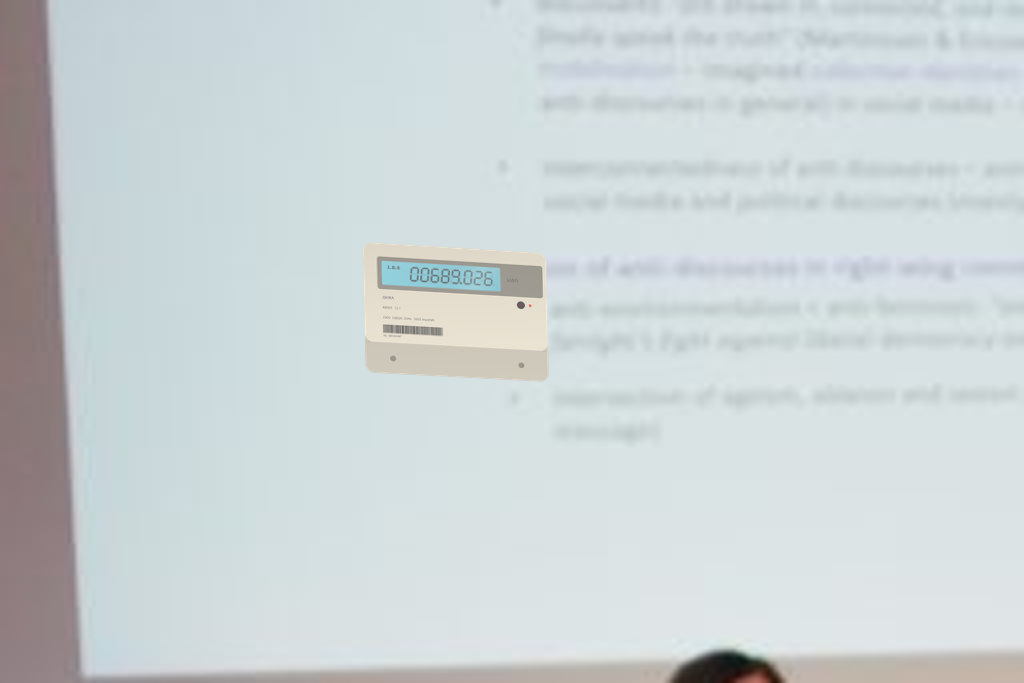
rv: 689.026; kWh
